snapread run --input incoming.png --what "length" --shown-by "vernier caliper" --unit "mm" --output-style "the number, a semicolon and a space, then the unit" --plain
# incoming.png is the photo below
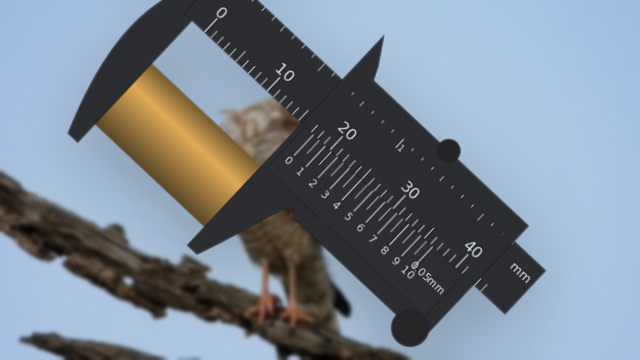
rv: 17.4; mm
